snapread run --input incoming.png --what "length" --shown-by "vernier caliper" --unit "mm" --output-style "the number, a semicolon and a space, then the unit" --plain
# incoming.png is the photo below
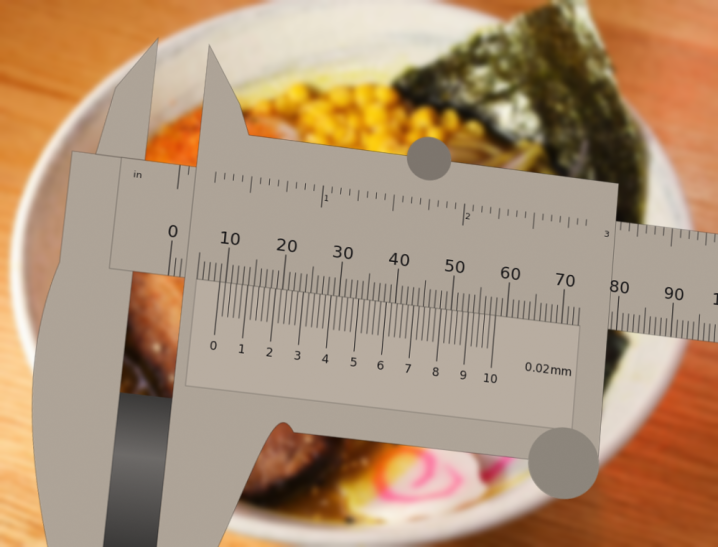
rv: 9.0; mm
